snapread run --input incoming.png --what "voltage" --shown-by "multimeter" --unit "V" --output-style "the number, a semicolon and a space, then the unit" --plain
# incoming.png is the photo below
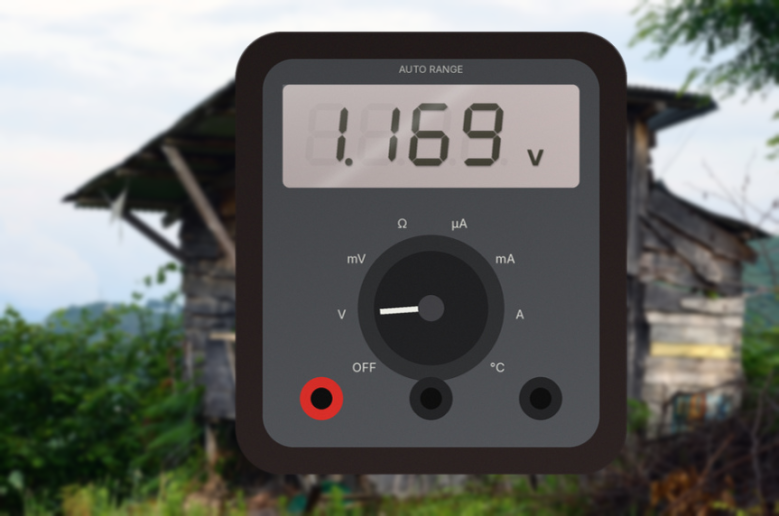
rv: 1.169; V
